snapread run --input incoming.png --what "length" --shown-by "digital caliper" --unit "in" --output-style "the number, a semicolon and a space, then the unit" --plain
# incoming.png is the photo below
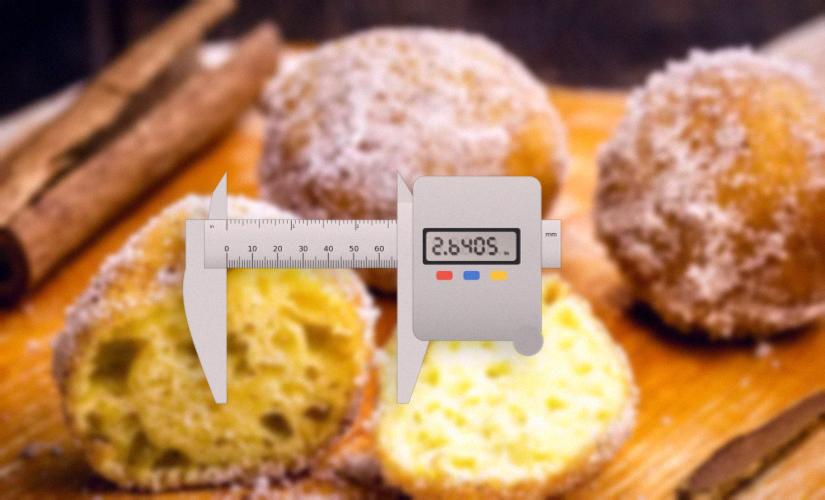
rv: 2.6405; in
